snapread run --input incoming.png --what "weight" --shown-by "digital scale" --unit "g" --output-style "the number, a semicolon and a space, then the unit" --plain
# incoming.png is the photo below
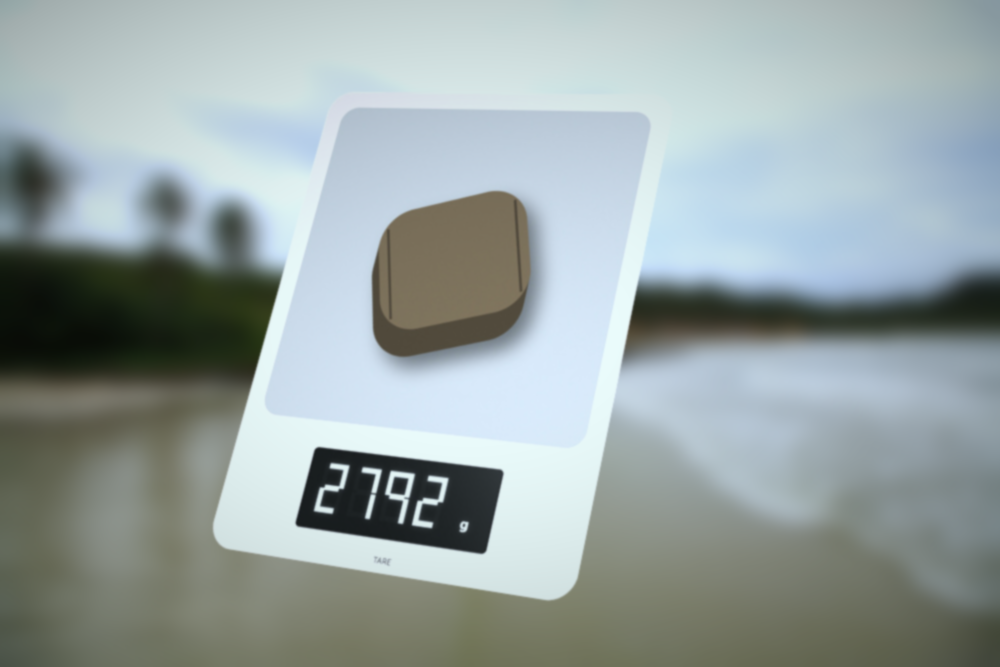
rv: 2792; g
